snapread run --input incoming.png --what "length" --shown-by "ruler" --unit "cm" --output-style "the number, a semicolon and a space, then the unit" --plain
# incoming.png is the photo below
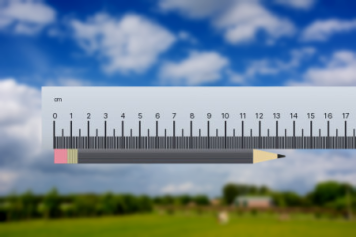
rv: 13.5; cm
